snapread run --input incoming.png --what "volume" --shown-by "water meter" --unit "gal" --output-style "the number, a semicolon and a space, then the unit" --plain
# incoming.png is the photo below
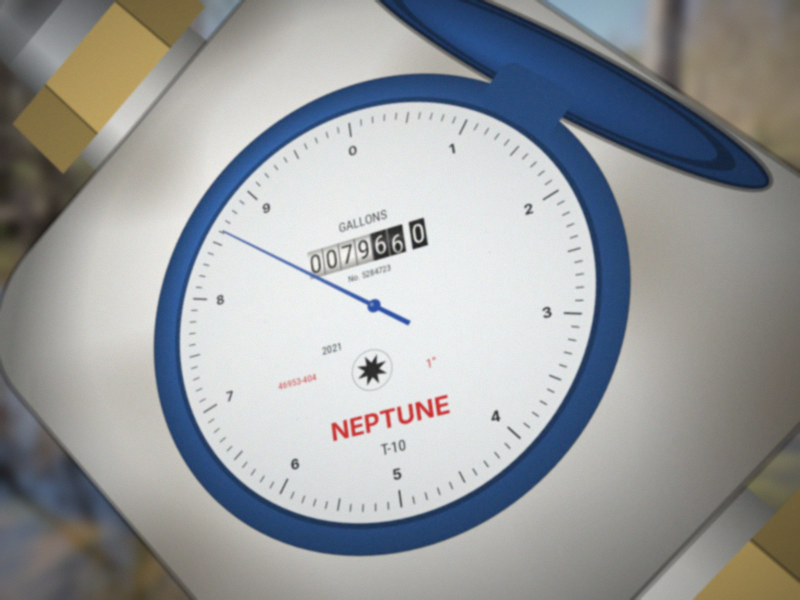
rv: 79658.6; gal
